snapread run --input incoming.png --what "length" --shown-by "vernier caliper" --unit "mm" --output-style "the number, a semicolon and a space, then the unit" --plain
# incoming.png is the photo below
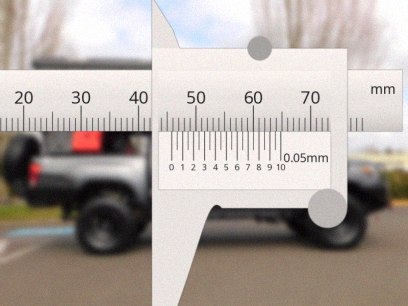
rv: 45.8; mm
